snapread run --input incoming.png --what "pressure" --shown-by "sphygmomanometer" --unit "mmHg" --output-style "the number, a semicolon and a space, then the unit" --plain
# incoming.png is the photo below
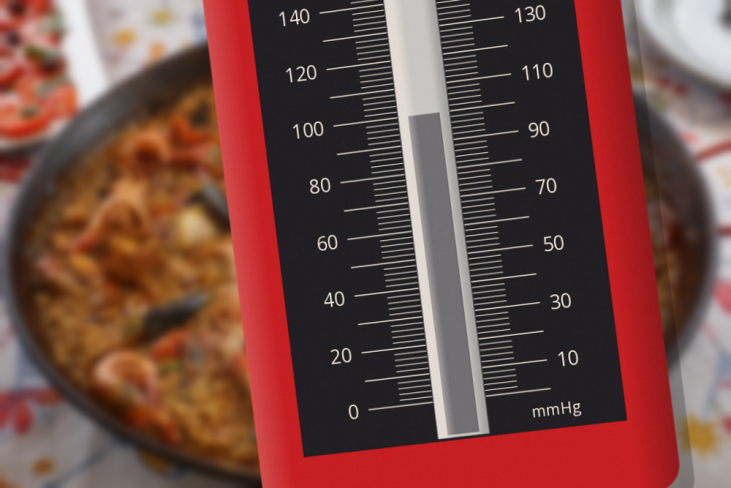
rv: 100; mmHg
